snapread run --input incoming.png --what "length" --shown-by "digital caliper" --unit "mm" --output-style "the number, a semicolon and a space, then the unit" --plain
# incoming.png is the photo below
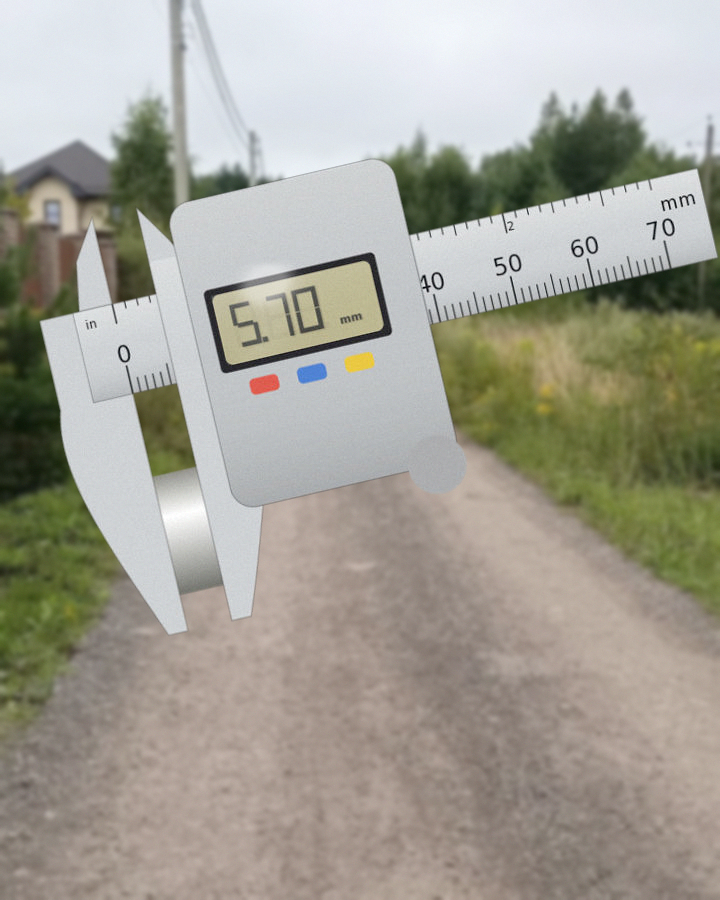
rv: 5.70; mm
